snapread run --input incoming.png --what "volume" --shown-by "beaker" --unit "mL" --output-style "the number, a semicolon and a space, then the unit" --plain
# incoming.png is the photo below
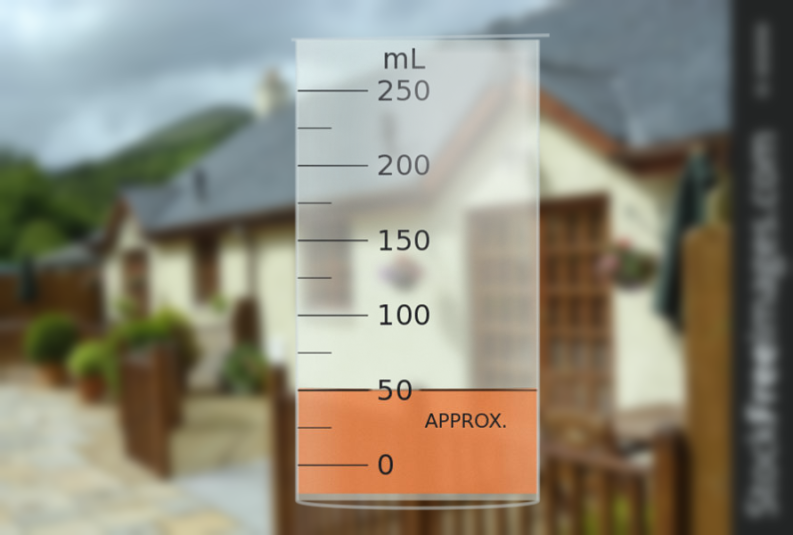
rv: 50; mL
